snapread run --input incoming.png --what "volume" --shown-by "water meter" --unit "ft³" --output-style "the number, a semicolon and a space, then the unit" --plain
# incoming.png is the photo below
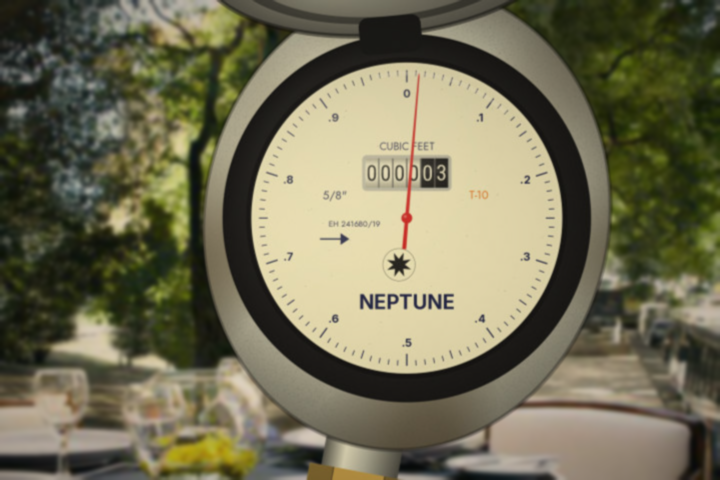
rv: 3.01; ft³
